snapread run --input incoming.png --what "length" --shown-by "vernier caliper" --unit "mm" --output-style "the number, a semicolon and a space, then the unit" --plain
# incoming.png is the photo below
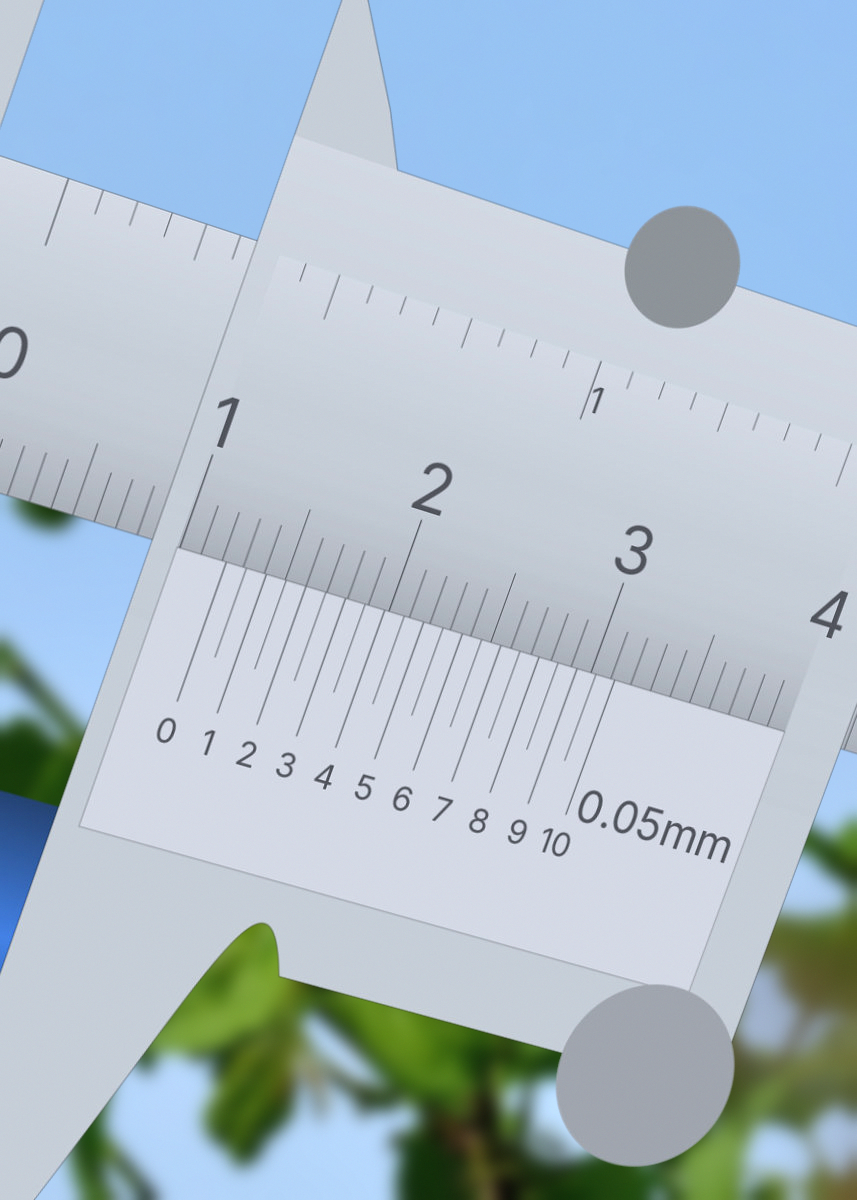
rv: 12.2; mm
